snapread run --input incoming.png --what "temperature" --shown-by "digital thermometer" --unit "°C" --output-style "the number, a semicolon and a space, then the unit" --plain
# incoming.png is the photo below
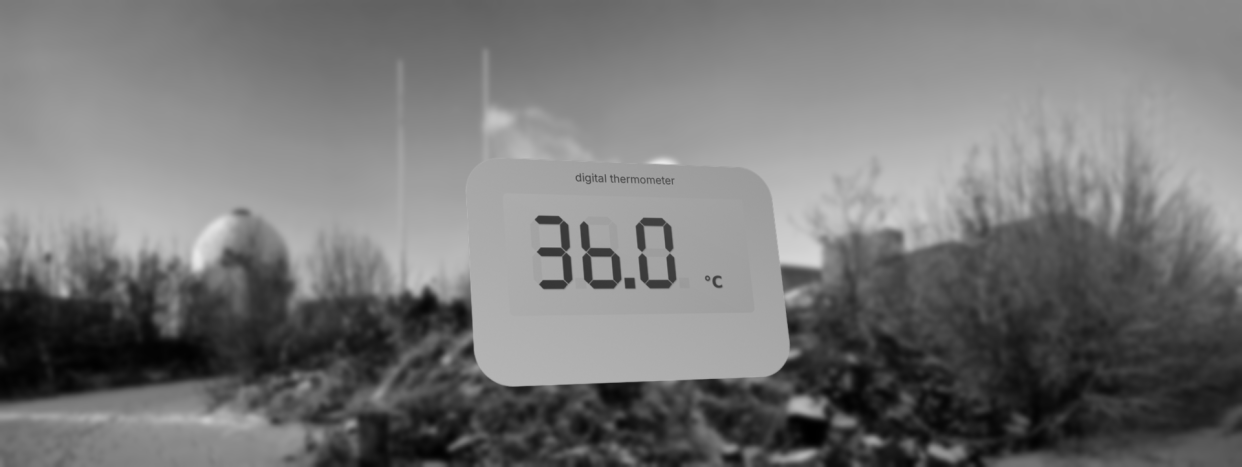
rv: 36.0; °C
